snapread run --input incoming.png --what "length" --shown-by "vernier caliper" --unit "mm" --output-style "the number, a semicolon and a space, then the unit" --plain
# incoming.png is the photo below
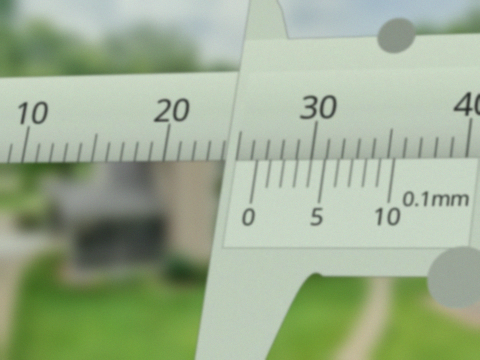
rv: 26.4; mm
